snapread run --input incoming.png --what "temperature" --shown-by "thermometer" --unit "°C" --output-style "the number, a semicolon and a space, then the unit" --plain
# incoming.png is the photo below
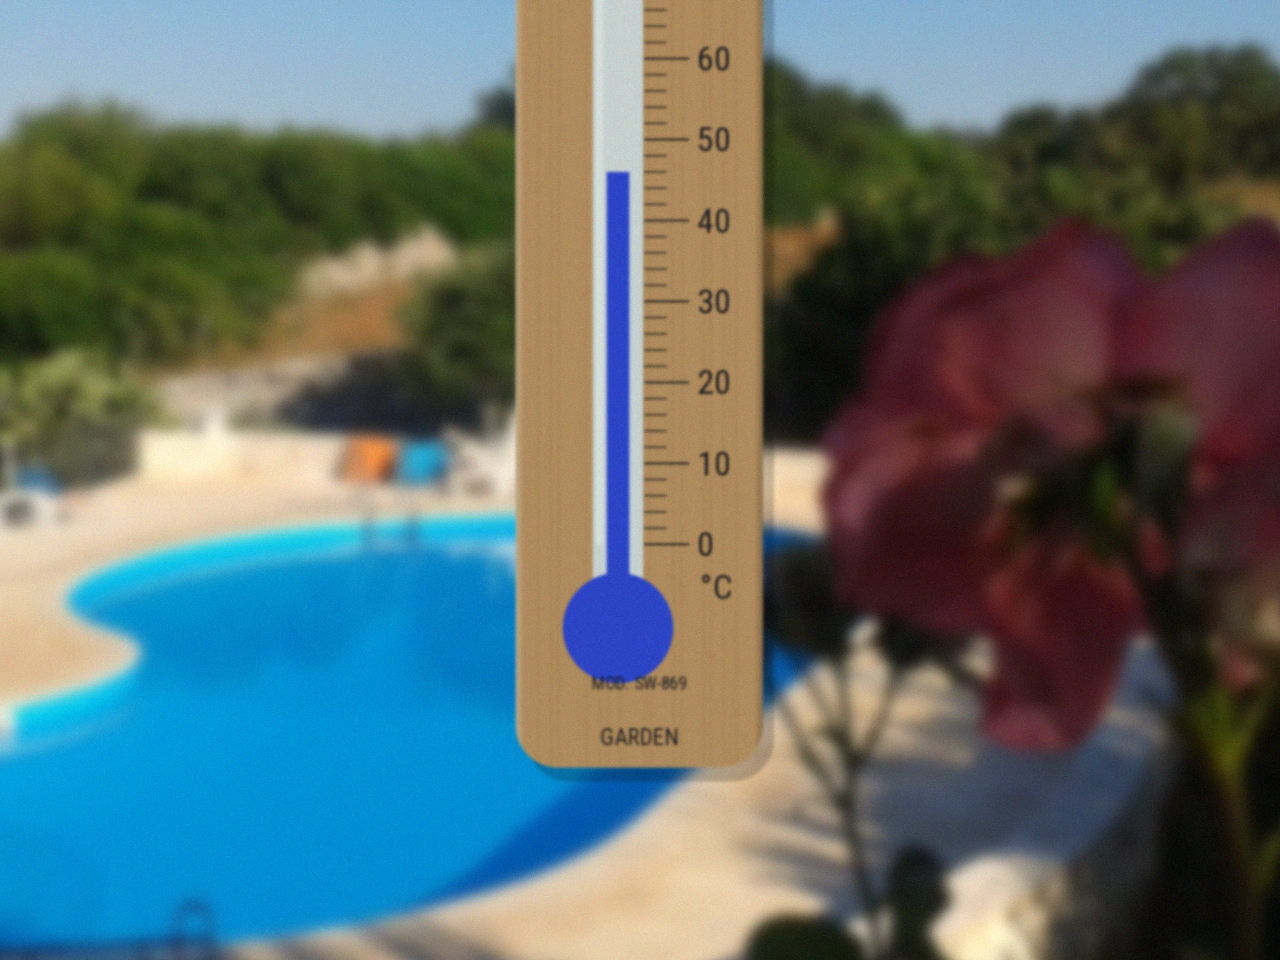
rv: 46; °C
